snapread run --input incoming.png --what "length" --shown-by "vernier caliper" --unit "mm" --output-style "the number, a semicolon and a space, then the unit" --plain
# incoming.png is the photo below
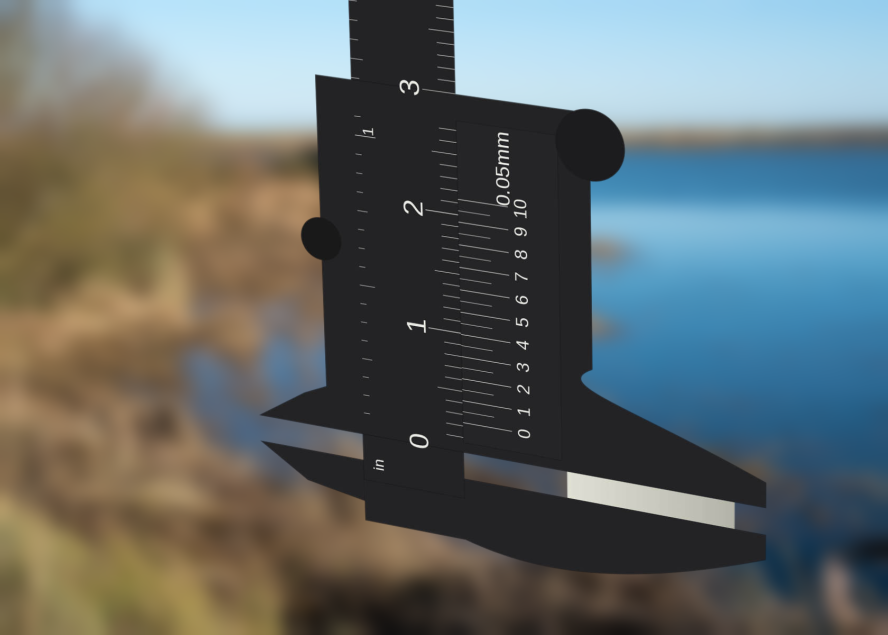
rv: 2.3; mm
